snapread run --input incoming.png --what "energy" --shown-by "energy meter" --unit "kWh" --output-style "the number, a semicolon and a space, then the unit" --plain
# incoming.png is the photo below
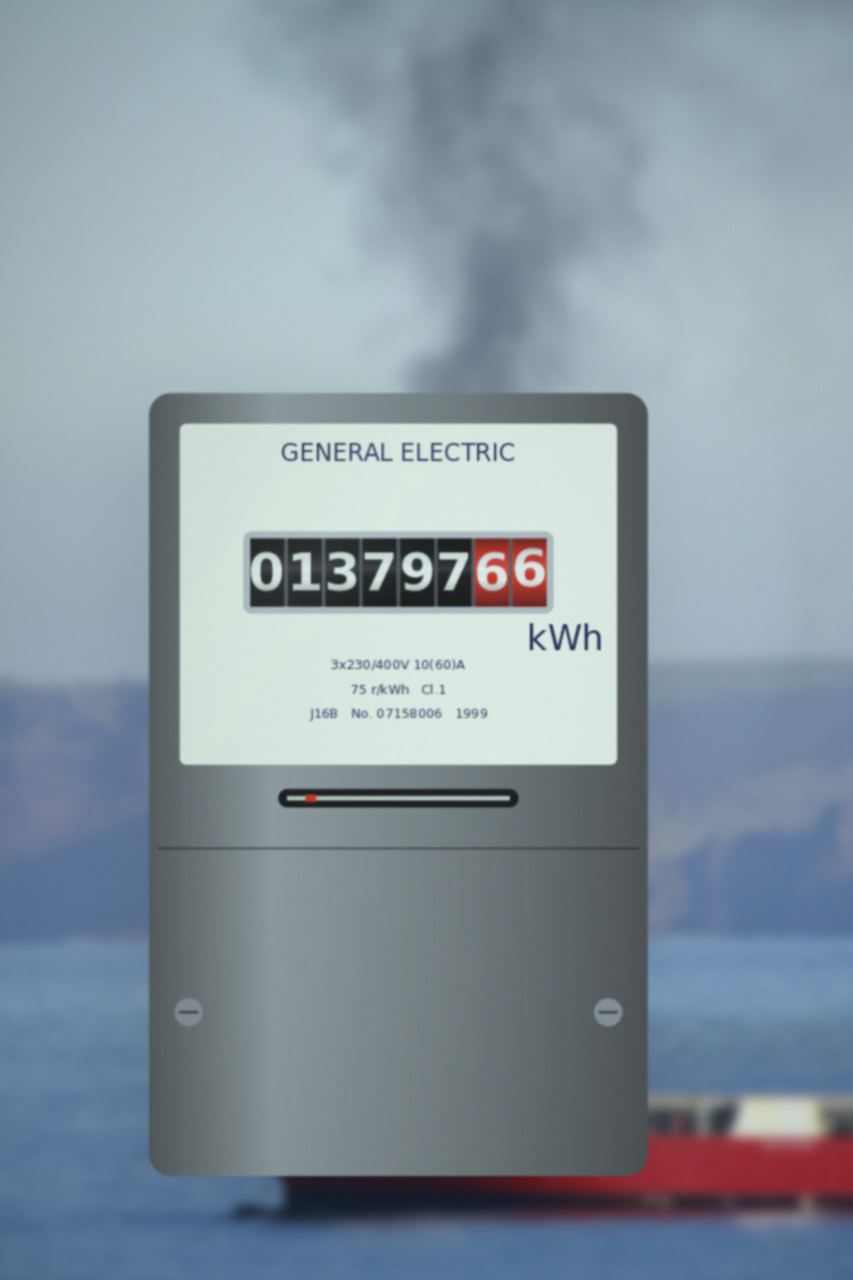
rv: 13797.66; kWh
